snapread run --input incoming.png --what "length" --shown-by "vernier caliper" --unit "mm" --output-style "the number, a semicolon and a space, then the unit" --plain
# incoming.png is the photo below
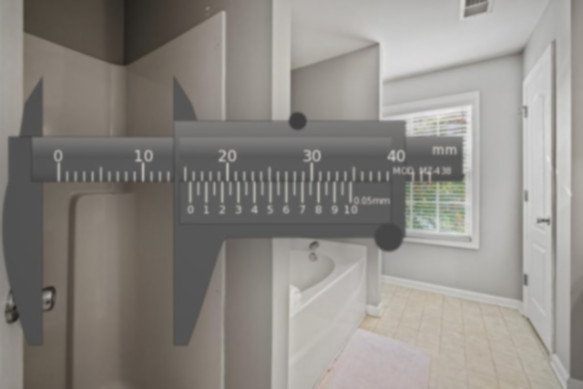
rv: 15.6; mm
